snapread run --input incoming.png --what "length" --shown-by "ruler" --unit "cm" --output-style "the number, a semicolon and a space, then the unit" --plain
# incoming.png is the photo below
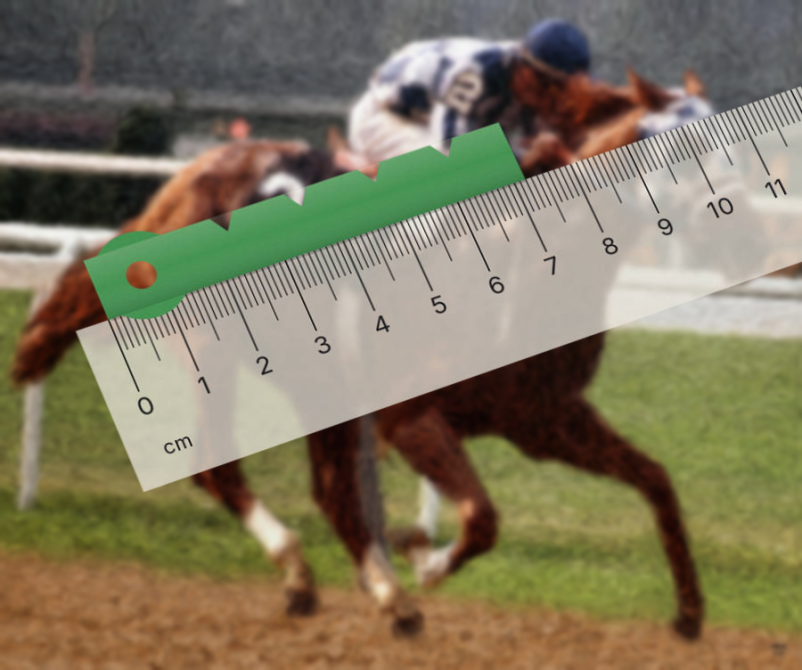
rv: 7.2; cm
